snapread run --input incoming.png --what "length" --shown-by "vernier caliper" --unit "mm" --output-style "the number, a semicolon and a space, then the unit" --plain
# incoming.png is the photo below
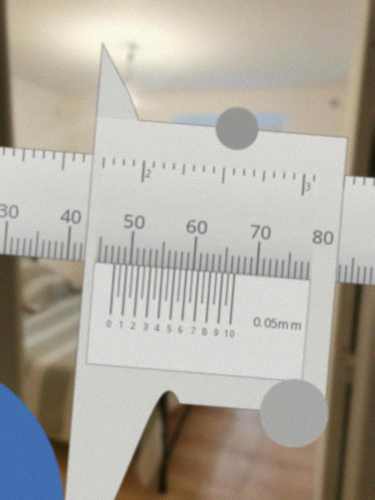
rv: 47.5; mm
